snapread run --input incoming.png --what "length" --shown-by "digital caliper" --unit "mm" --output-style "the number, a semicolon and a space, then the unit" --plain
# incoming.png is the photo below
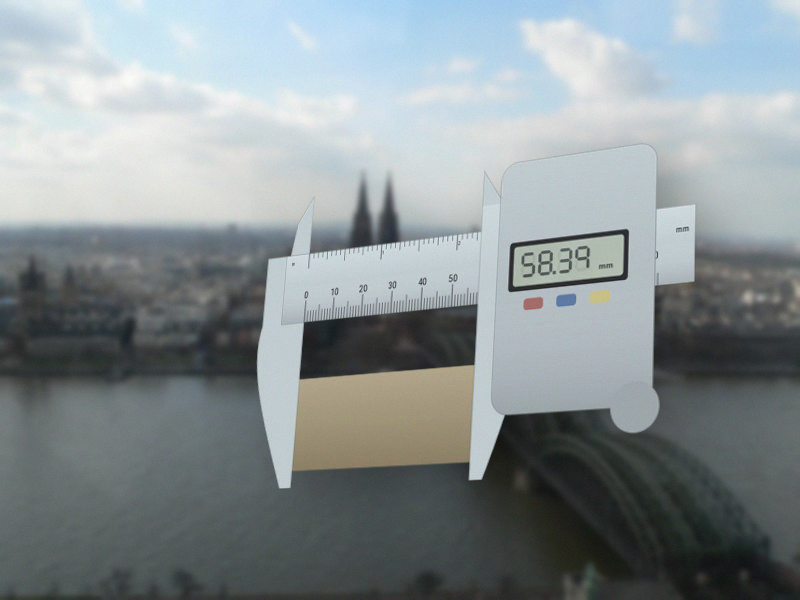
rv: 58.39; mm
